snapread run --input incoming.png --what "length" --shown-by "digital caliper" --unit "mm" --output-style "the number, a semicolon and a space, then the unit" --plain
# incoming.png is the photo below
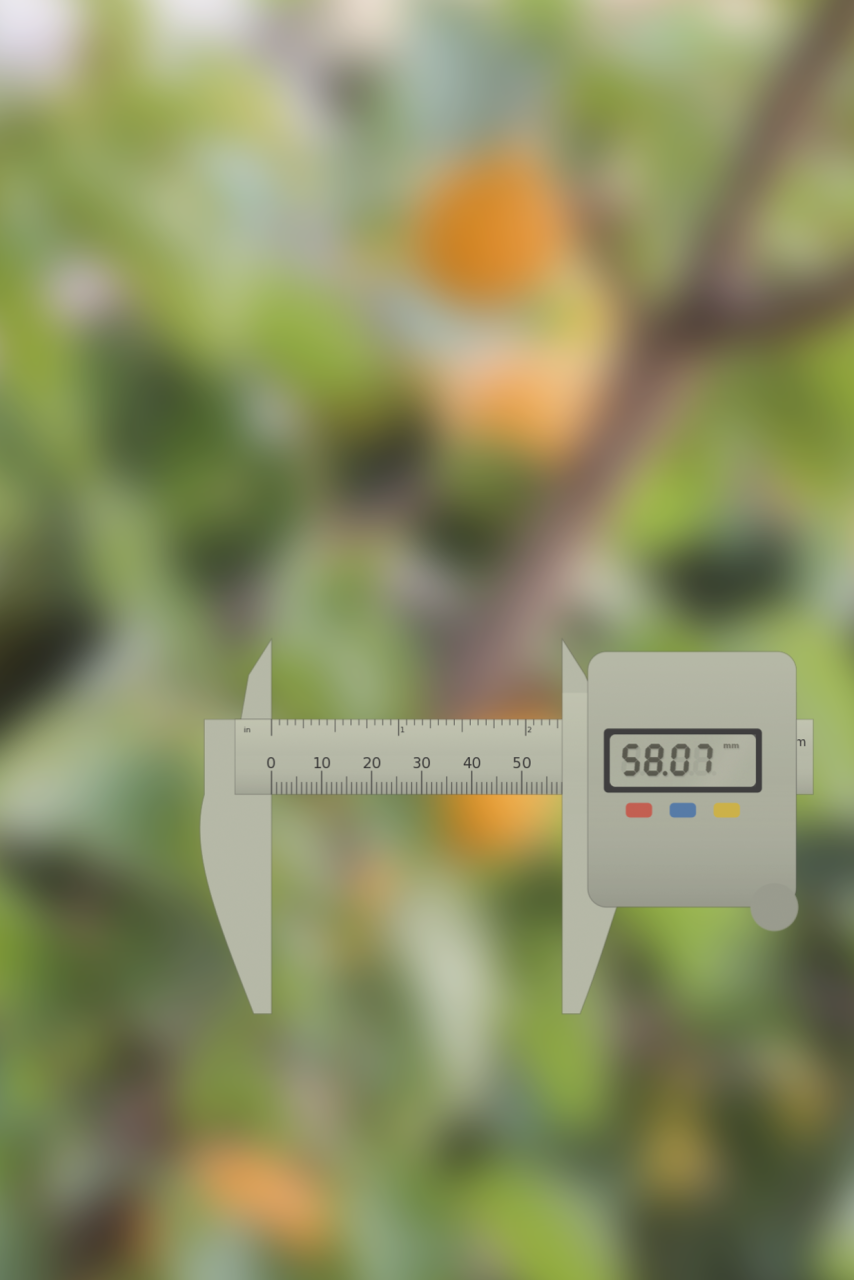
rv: 58.07; mm
